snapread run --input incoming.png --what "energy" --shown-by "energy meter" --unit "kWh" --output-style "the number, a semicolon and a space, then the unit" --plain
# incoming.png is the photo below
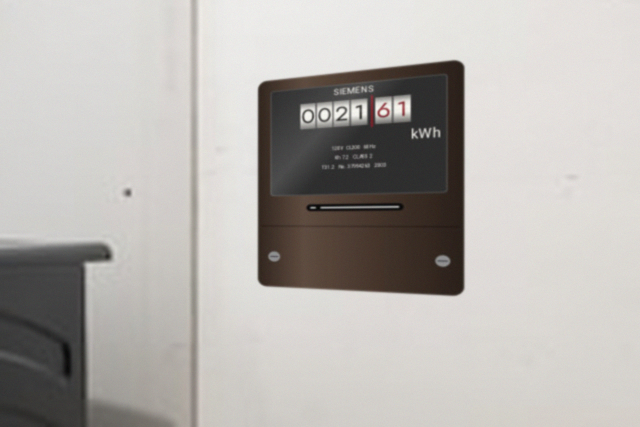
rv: 21.61; kWh
